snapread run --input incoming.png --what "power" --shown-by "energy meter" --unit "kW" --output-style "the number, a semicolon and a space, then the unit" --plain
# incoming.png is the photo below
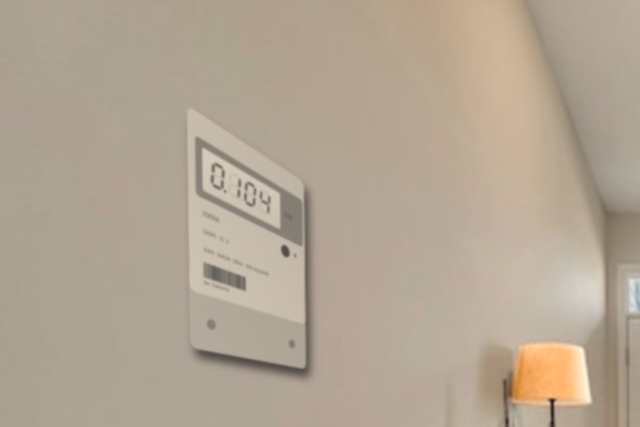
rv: 0.104; kW
